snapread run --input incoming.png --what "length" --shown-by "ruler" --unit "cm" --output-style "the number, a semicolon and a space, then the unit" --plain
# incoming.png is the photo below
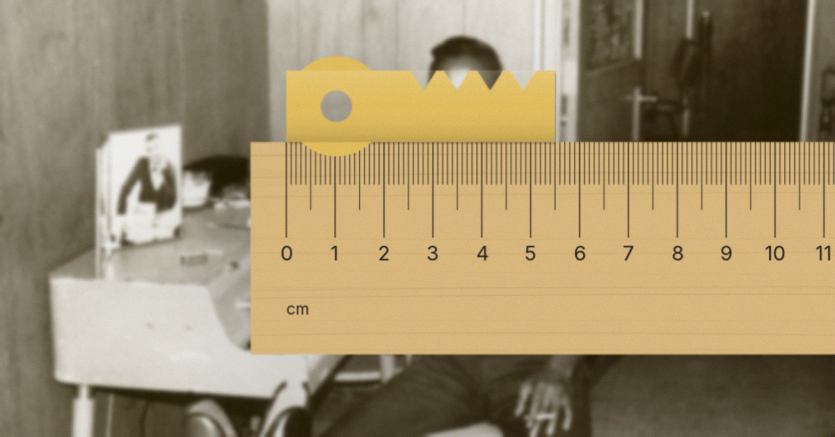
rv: 5.5; cm
